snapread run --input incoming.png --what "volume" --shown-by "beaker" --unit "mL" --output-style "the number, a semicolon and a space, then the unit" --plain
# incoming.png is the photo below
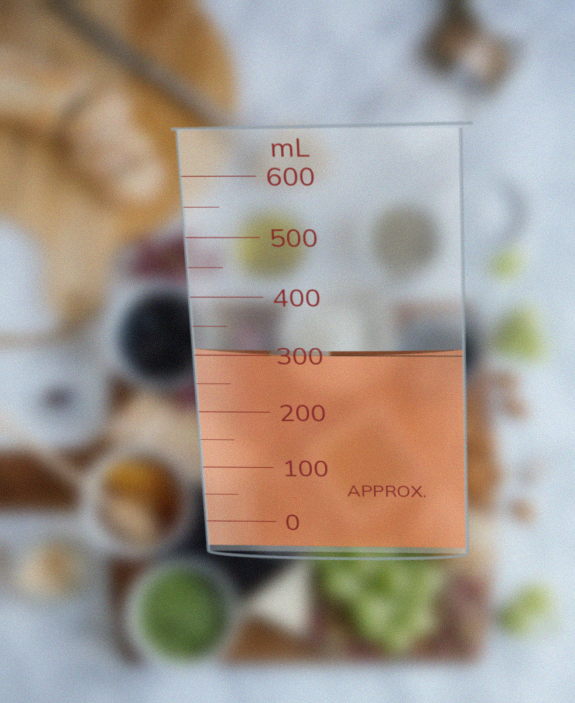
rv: 300; mL
